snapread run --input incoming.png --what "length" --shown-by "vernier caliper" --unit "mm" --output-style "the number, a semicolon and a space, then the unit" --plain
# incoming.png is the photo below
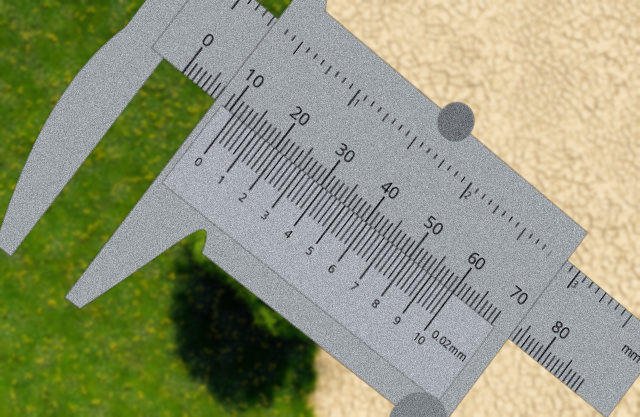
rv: 11.0; mm
